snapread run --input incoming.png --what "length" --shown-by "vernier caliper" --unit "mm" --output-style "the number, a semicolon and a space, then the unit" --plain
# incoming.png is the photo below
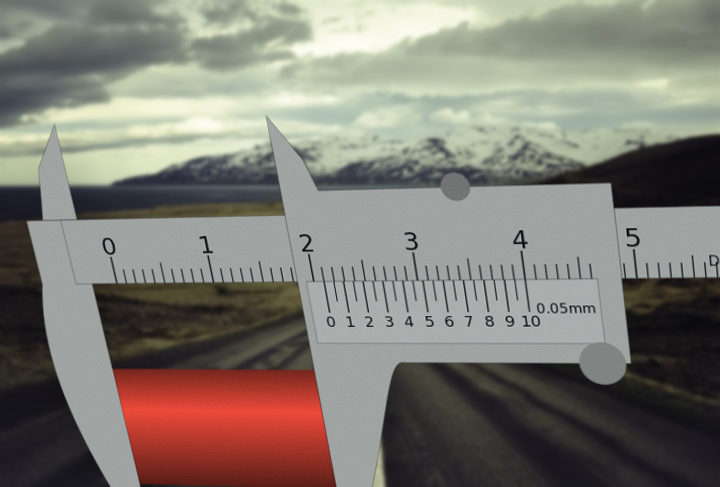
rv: 21.0; mm
